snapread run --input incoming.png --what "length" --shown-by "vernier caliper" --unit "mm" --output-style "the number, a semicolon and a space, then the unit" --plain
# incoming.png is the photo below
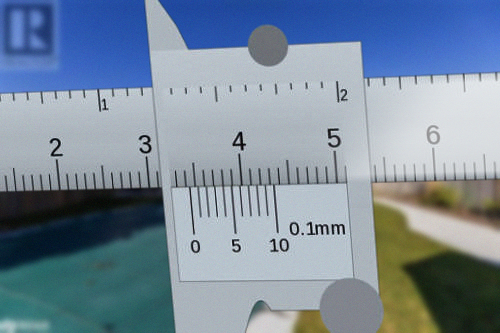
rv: 34.4; mm
